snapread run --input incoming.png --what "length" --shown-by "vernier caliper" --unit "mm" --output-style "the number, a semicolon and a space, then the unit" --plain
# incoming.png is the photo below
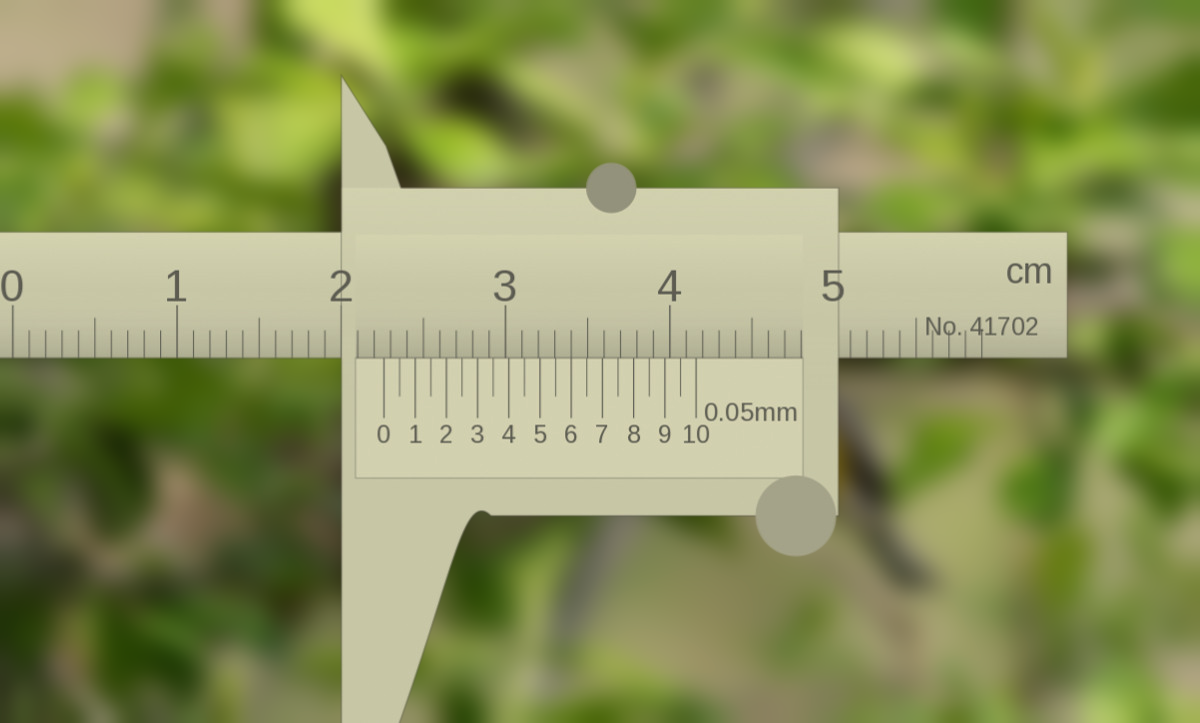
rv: 22.6; mm
